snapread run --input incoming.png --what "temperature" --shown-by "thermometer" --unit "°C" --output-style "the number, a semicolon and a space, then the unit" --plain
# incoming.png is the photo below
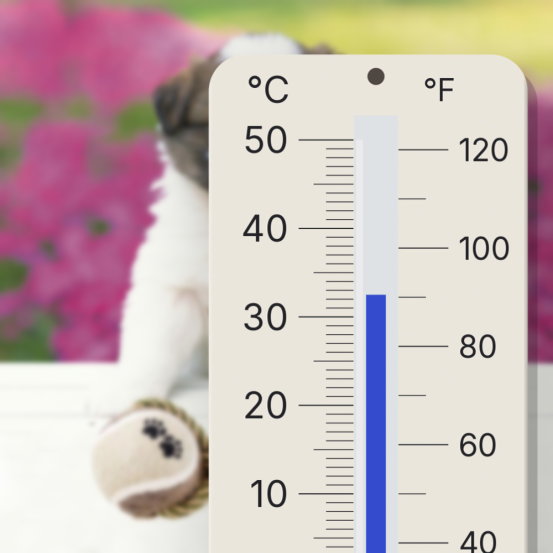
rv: 32.5; °C
